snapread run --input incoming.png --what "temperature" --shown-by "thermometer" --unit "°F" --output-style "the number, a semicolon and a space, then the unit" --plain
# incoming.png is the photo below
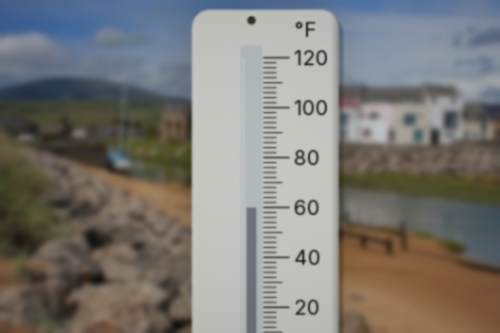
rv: 60; °F
